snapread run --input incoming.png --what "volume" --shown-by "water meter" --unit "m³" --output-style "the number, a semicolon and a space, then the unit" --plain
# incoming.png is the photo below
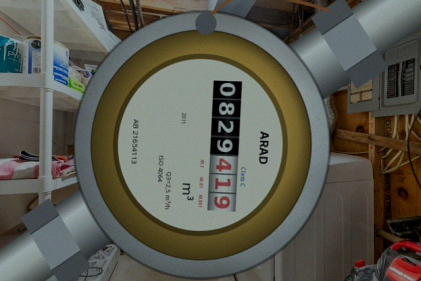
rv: 829.419; m³
